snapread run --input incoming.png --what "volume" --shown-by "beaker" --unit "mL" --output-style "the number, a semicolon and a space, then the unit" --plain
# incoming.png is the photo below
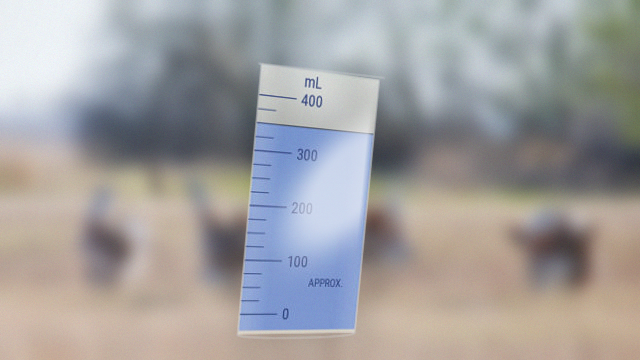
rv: 350; mL
